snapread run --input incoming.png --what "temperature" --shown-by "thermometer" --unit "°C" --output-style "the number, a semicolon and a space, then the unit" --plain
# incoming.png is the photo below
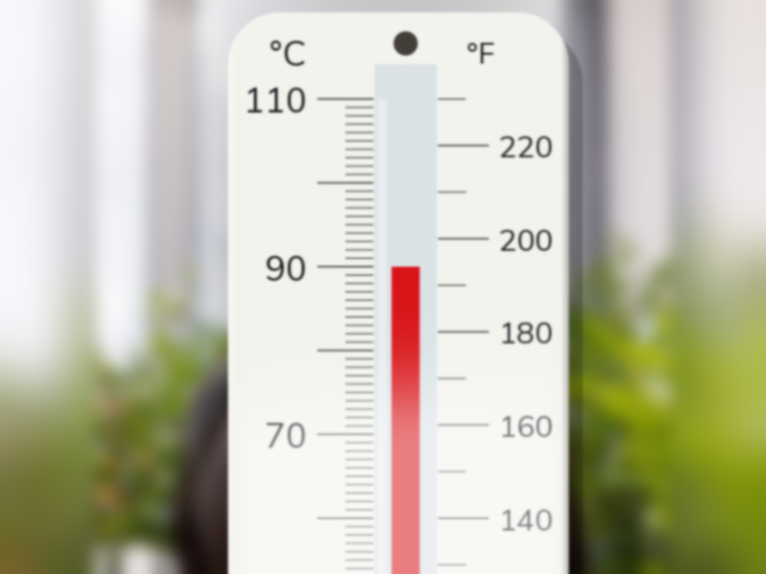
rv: 90; °C
